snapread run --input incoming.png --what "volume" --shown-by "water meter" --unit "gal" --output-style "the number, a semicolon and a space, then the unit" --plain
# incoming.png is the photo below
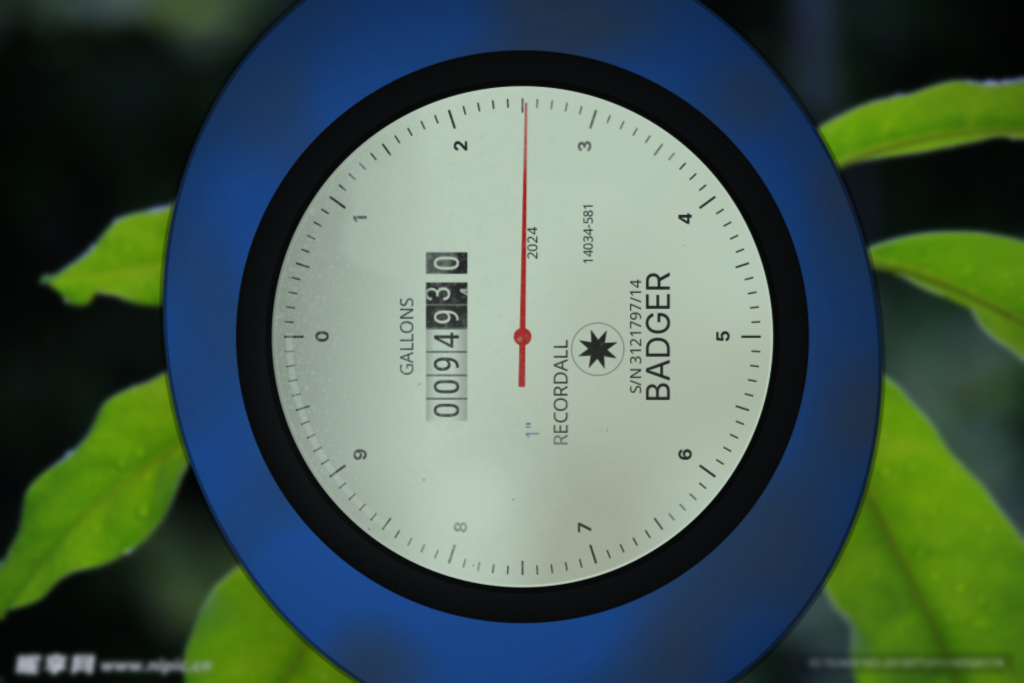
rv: 94932.5; gal
